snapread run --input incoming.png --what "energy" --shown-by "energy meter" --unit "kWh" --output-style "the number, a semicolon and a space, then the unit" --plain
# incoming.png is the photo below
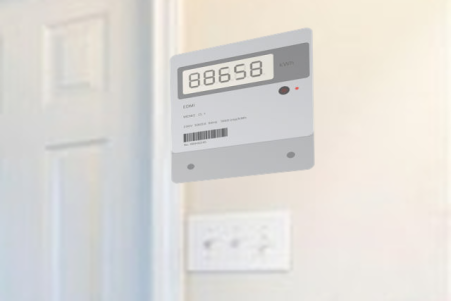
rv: 88658; kWh
